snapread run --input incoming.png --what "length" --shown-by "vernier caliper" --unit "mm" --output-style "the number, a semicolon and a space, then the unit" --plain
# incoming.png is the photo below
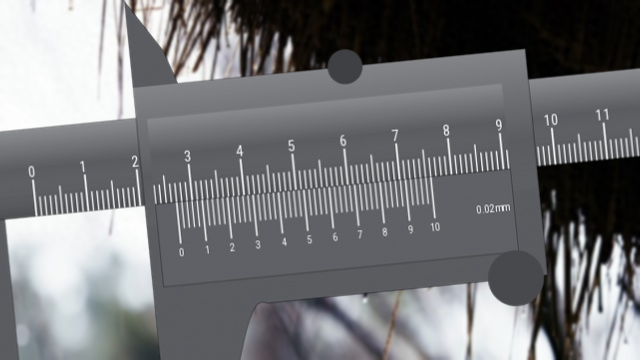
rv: 27.0; mm
